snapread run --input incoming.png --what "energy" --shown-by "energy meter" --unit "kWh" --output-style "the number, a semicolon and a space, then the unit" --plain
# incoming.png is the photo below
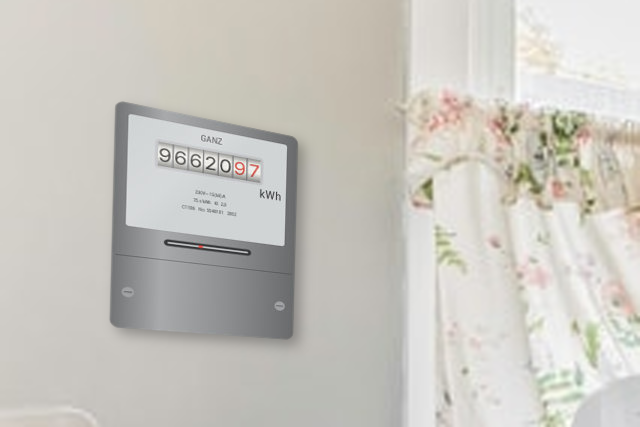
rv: 96620.97; kWh
